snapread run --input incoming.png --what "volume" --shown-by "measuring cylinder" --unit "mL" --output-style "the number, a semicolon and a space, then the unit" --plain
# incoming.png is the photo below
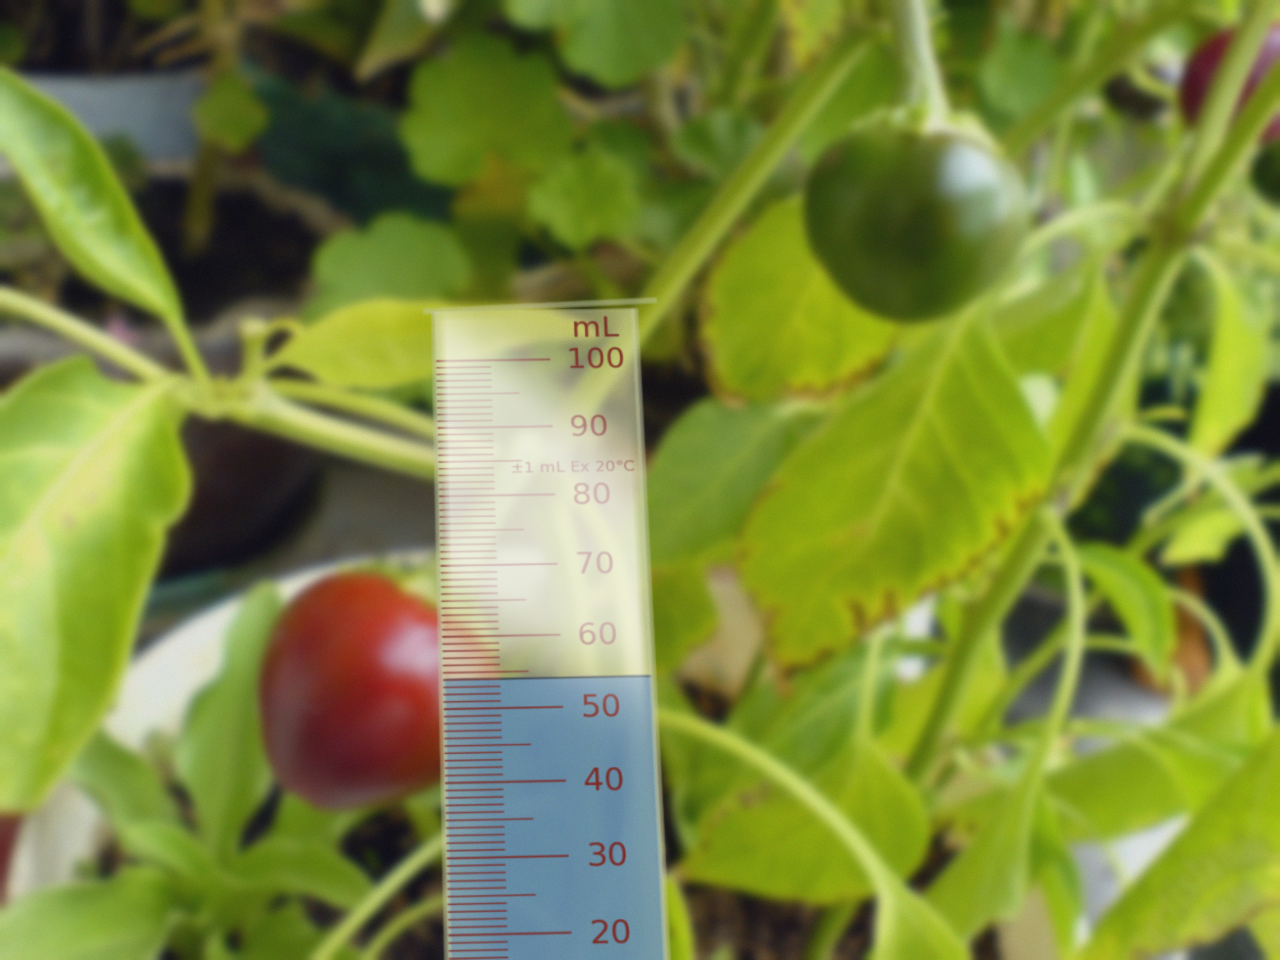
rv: 54; mL
